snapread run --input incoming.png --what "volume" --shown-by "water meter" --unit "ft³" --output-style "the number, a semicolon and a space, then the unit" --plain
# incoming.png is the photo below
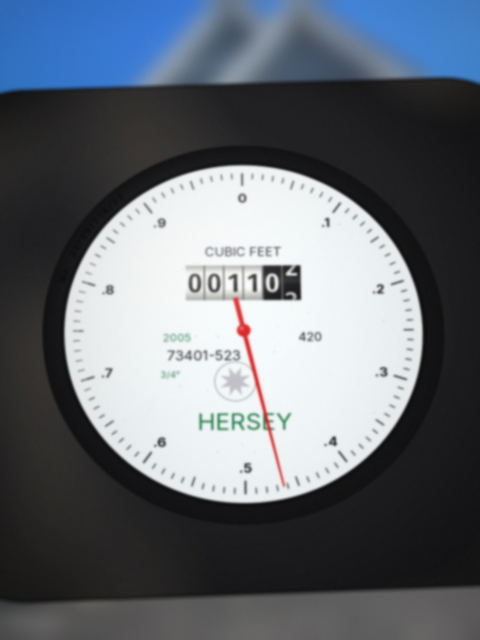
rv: 1102.46; ft³
